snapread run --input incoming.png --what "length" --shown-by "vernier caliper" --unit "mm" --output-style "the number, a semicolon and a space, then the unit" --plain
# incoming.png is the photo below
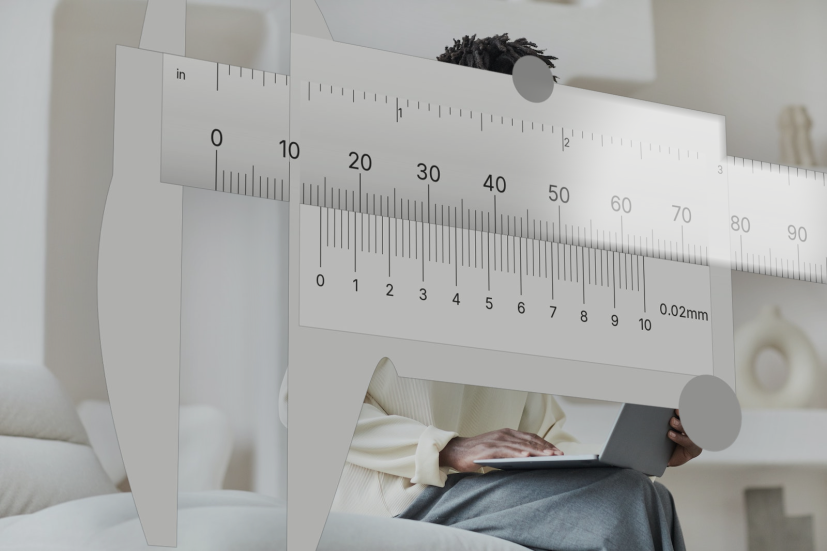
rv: 14.4; mm
